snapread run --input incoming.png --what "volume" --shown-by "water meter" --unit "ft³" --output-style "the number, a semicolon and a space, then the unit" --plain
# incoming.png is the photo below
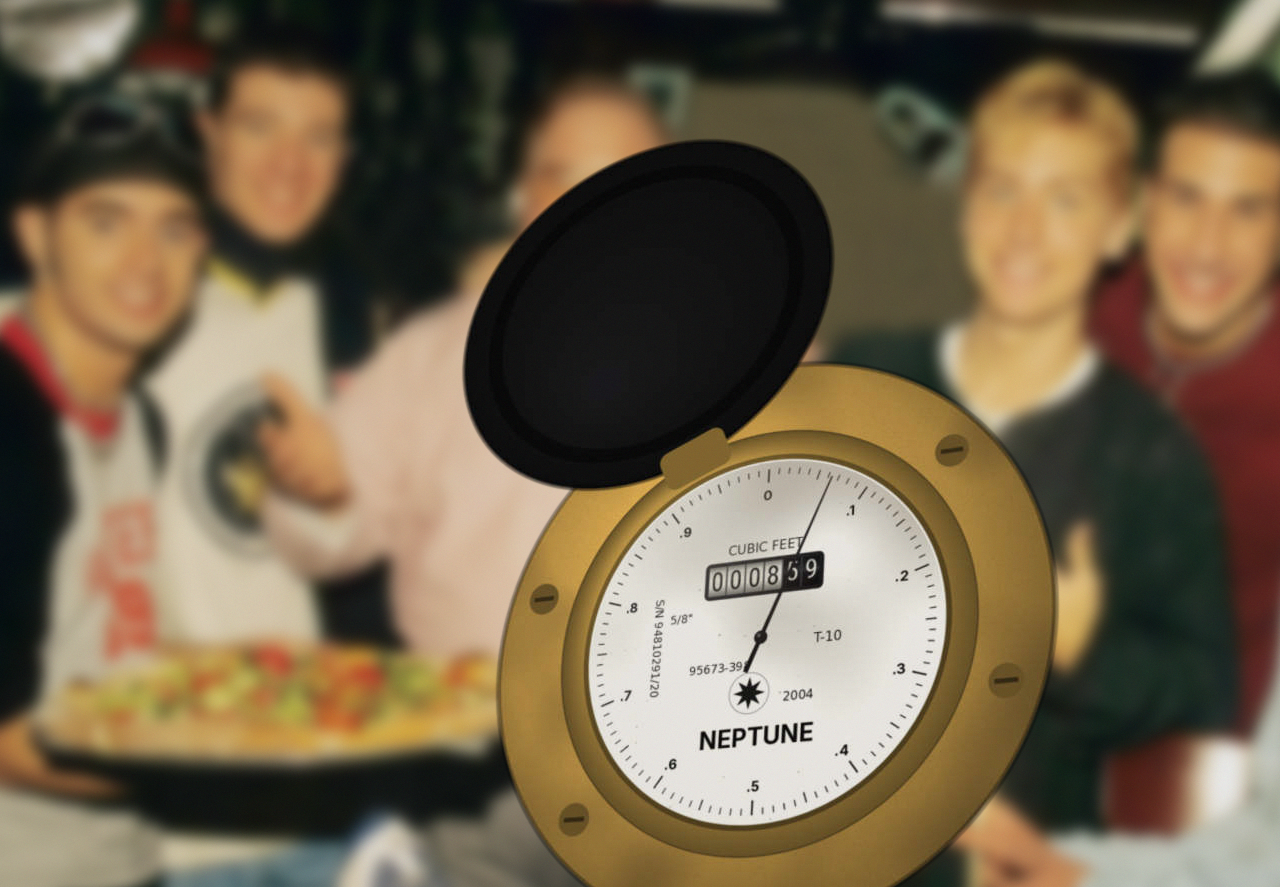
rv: 859.06; ft³
